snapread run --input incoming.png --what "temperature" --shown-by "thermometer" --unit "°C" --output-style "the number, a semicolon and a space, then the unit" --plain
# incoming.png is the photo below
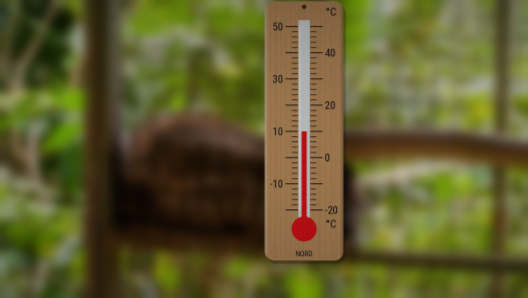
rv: 10; °C
